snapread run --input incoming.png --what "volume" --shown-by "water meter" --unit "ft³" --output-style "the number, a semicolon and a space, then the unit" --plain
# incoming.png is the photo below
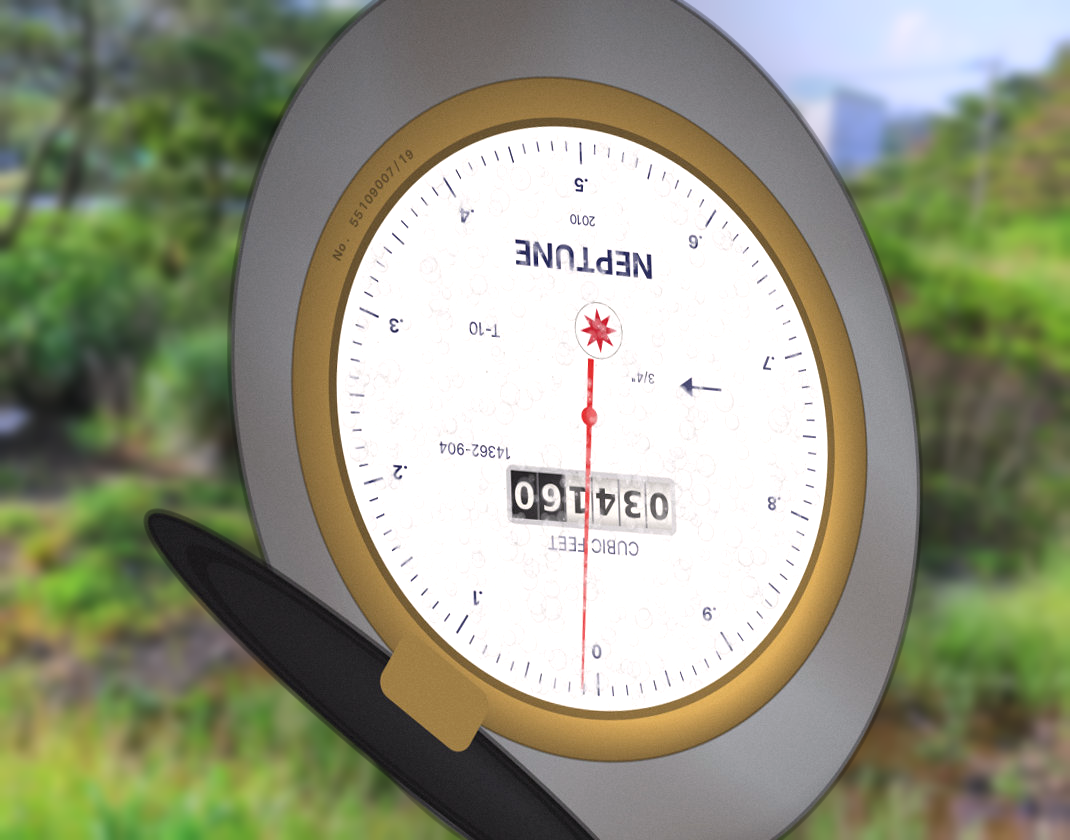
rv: 34160.01; ft³
